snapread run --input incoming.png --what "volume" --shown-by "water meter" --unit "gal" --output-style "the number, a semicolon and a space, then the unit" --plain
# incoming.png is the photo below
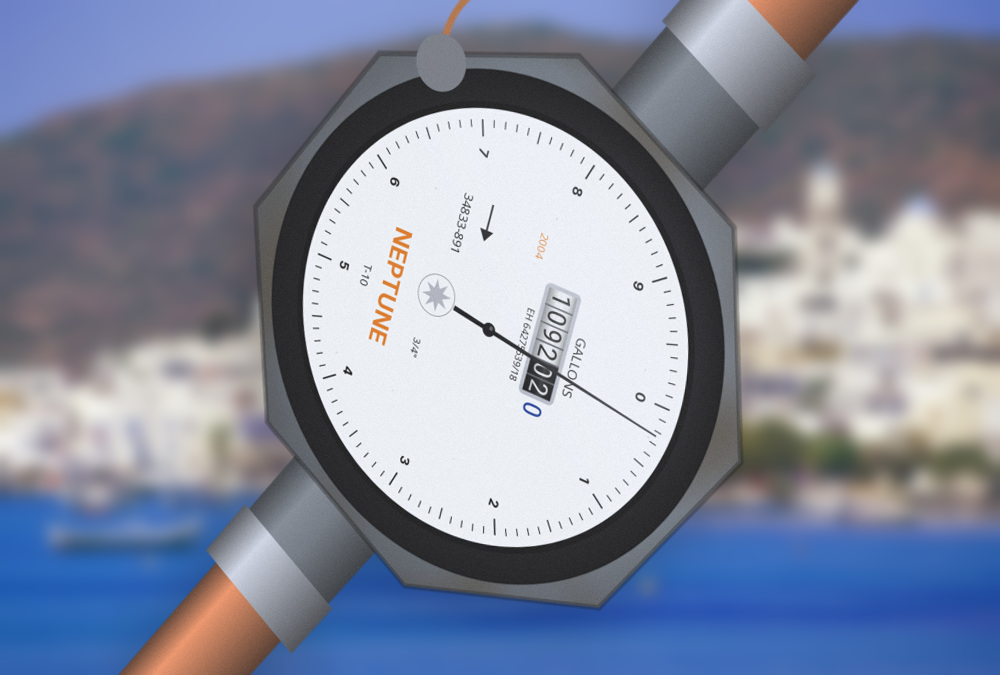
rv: 1092020.2; gal
